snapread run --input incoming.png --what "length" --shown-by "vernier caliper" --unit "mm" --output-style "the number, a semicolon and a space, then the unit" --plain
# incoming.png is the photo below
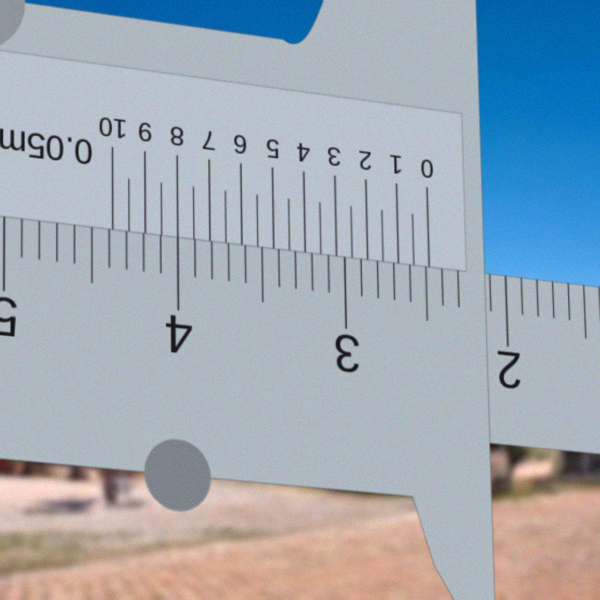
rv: 24.8; mm
